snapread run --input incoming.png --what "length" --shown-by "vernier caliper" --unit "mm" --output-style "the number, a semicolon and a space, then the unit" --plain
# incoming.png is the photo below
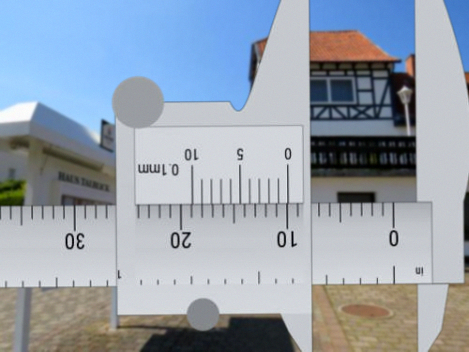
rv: 9.9; mm
